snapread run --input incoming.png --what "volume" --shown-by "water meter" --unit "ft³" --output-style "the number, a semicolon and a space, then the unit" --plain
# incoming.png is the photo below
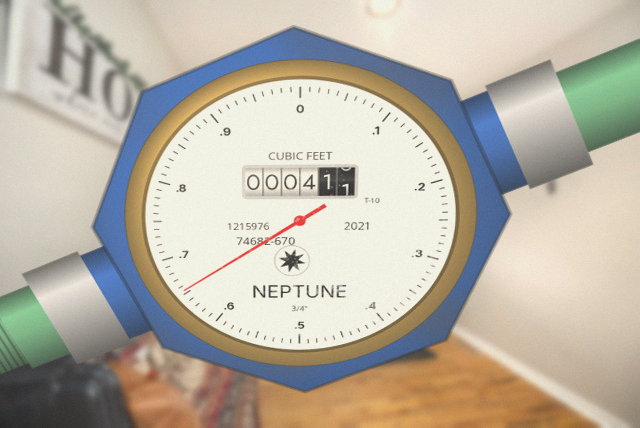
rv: 410.65; ft³
